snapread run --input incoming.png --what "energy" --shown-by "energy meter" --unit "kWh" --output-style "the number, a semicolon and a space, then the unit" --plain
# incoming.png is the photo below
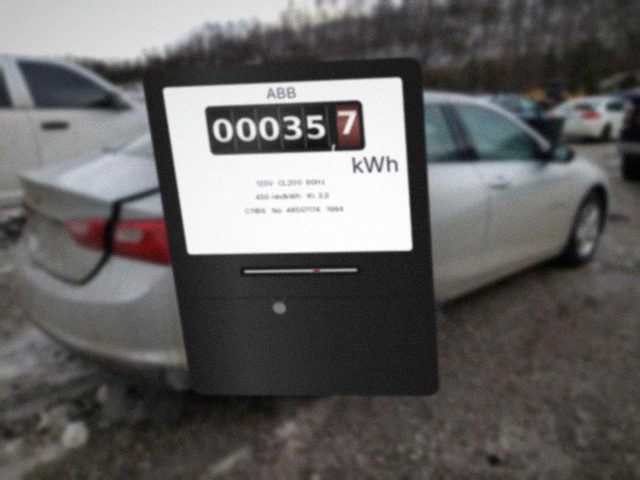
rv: 35.7; kWh
